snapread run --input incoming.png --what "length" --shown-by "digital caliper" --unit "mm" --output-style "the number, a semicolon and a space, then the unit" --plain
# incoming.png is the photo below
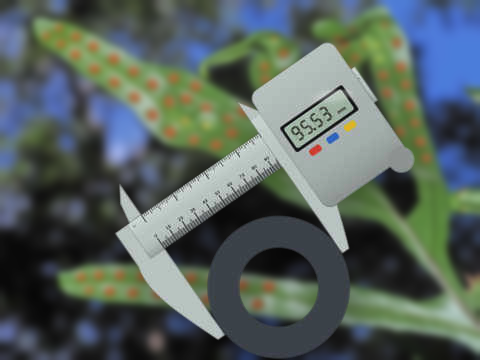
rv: 95.53; mm
